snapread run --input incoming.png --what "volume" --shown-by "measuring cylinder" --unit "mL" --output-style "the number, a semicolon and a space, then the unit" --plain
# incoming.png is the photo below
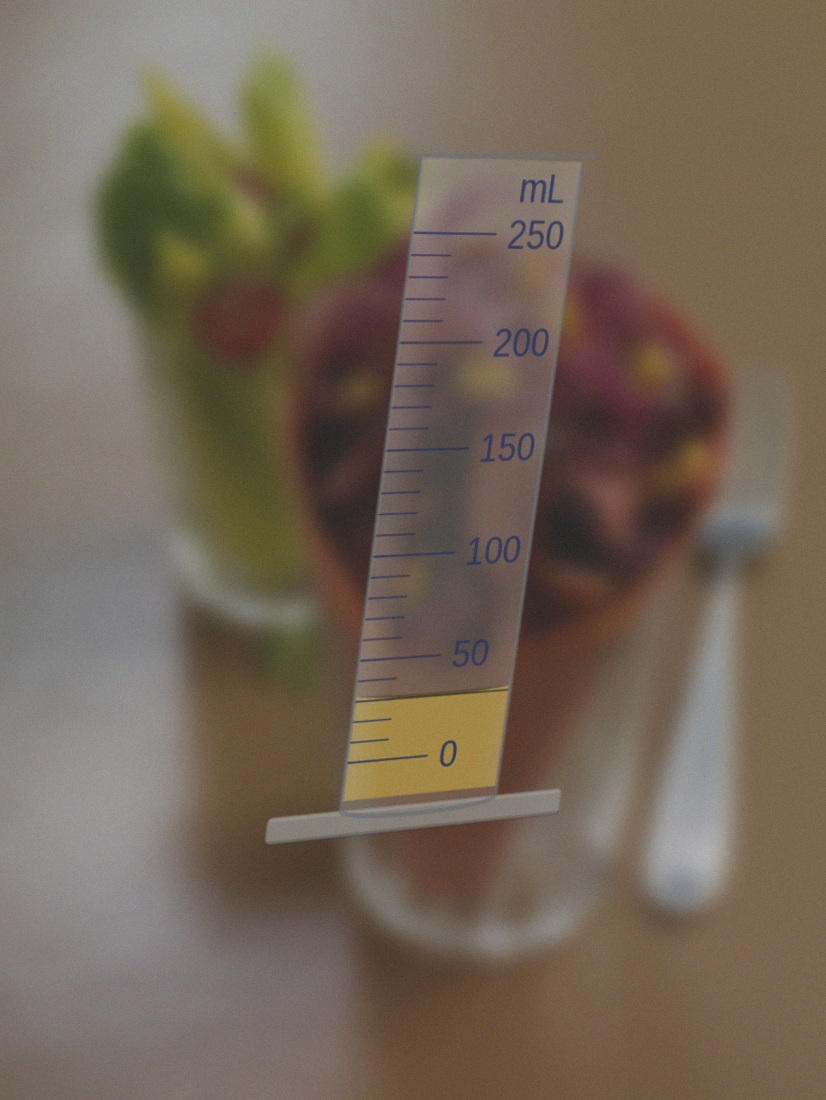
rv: 30; mL
